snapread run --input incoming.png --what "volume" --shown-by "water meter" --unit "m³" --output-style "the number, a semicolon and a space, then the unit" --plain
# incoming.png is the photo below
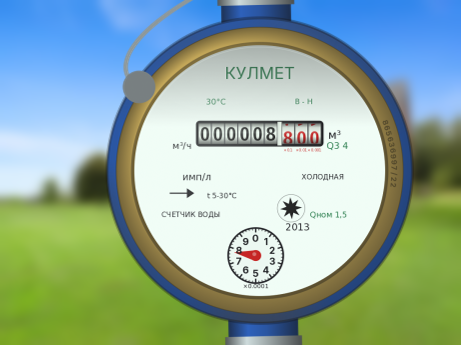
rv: 8.7997; m³
